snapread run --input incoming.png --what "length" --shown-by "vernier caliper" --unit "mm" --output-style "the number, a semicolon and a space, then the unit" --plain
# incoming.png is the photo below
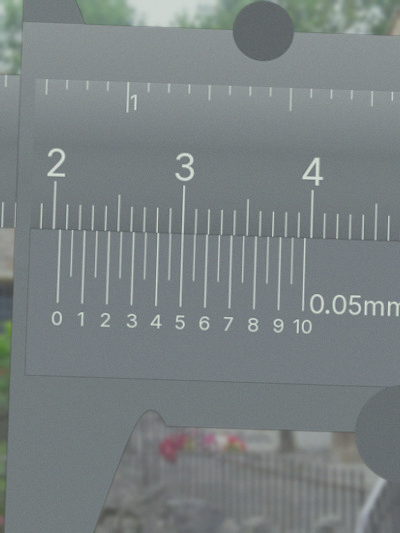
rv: 20.5; mm
